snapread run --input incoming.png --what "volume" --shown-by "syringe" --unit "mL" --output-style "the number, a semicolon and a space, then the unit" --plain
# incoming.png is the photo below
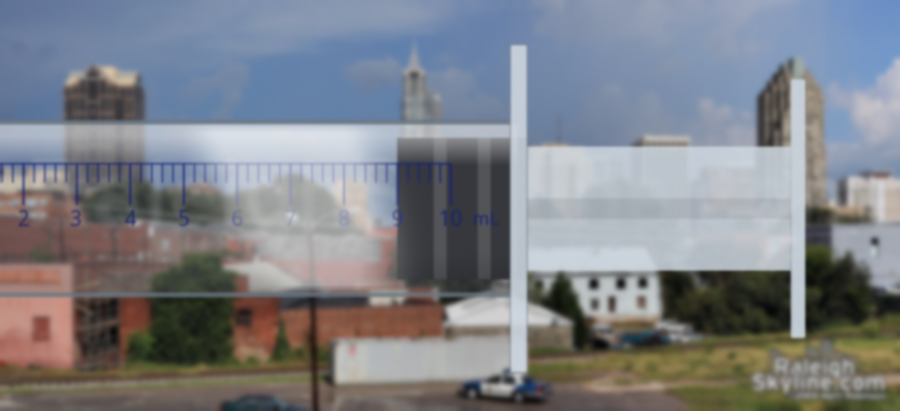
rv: 9; mL
